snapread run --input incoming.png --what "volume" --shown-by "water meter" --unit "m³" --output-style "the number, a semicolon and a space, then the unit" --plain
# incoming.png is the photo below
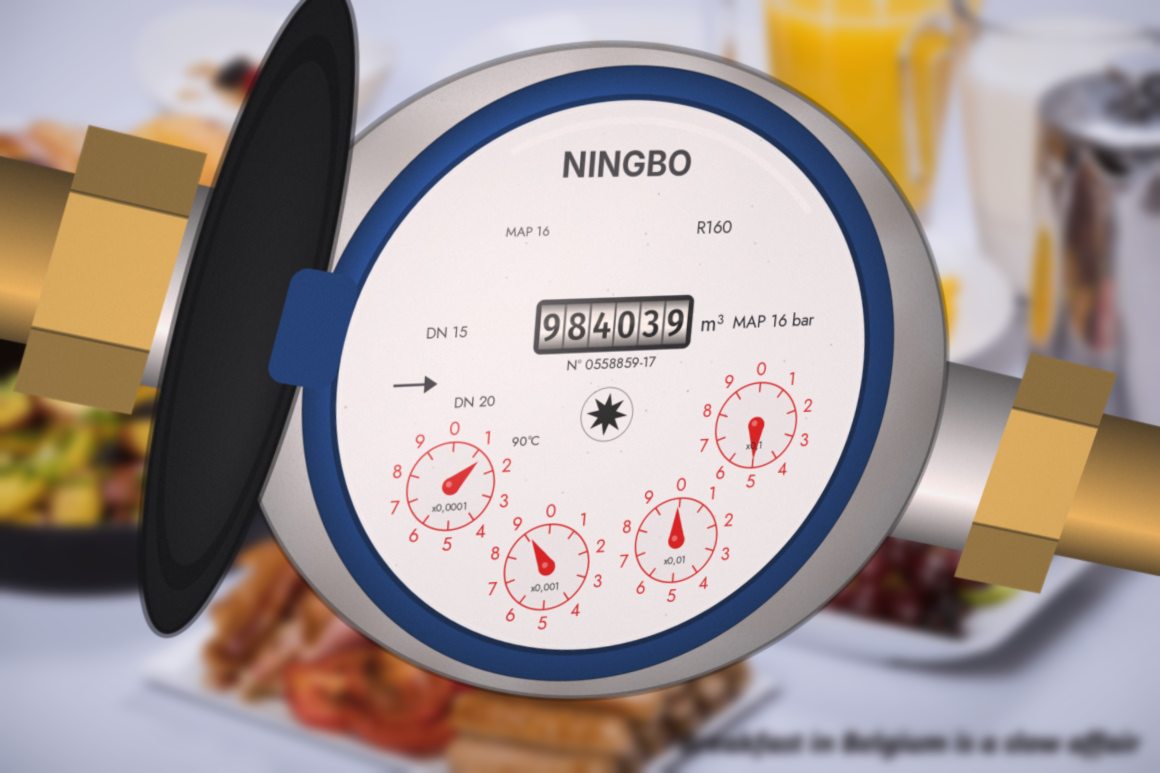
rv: 984039.4991; m³
